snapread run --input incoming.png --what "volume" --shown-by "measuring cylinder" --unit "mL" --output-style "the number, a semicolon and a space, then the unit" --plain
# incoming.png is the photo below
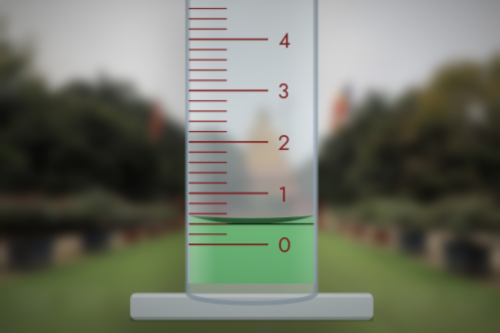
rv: 0.4; mL
